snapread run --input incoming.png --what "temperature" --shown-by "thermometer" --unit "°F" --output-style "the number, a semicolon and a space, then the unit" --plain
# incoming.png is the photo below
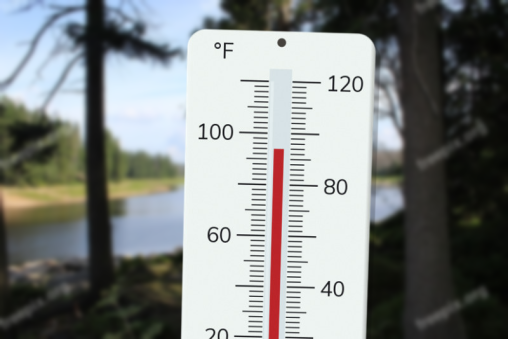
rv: 94; °F
